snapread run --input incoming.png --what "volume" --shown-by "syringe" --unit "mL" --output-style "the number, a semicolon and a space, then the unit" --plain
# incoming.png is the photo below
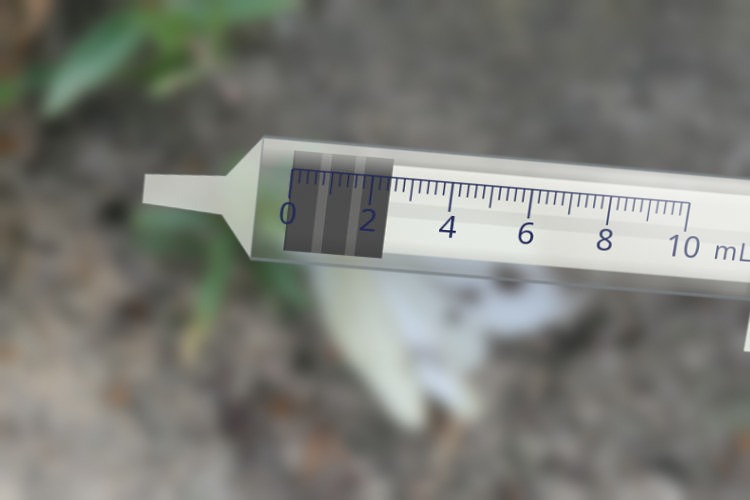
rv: 0; mL
